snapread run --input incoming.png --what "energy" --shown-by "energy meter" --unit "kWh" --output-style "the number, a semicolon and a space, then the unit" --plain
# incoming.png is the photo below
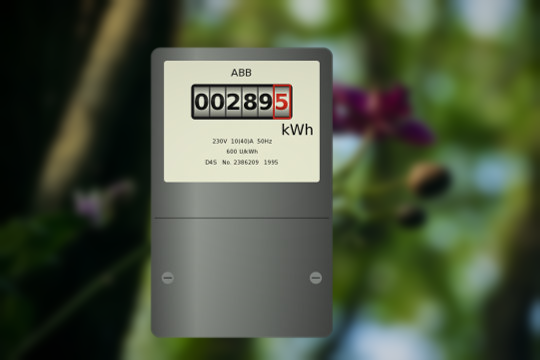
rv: 289.5; kWh
